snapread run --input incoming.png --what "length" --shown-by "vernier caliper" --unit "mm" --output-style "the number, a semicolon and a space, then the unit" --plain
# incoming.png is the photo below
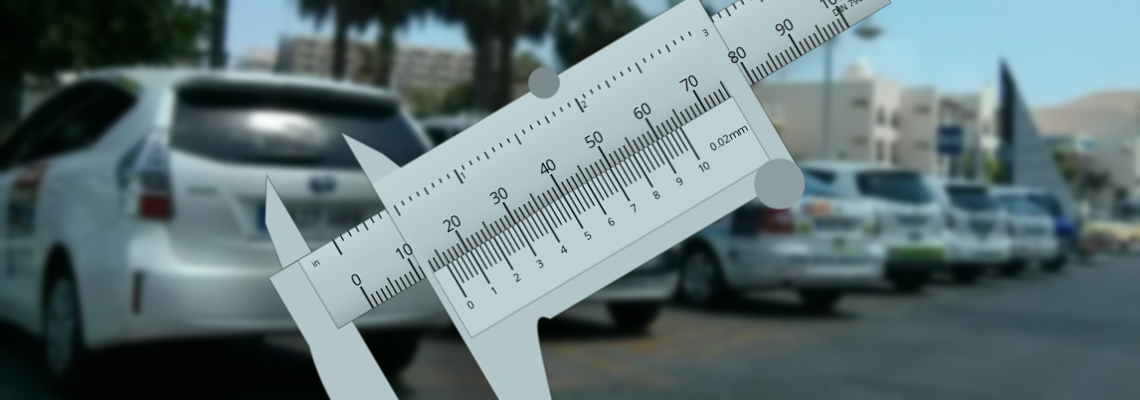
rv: 15.5; mm
